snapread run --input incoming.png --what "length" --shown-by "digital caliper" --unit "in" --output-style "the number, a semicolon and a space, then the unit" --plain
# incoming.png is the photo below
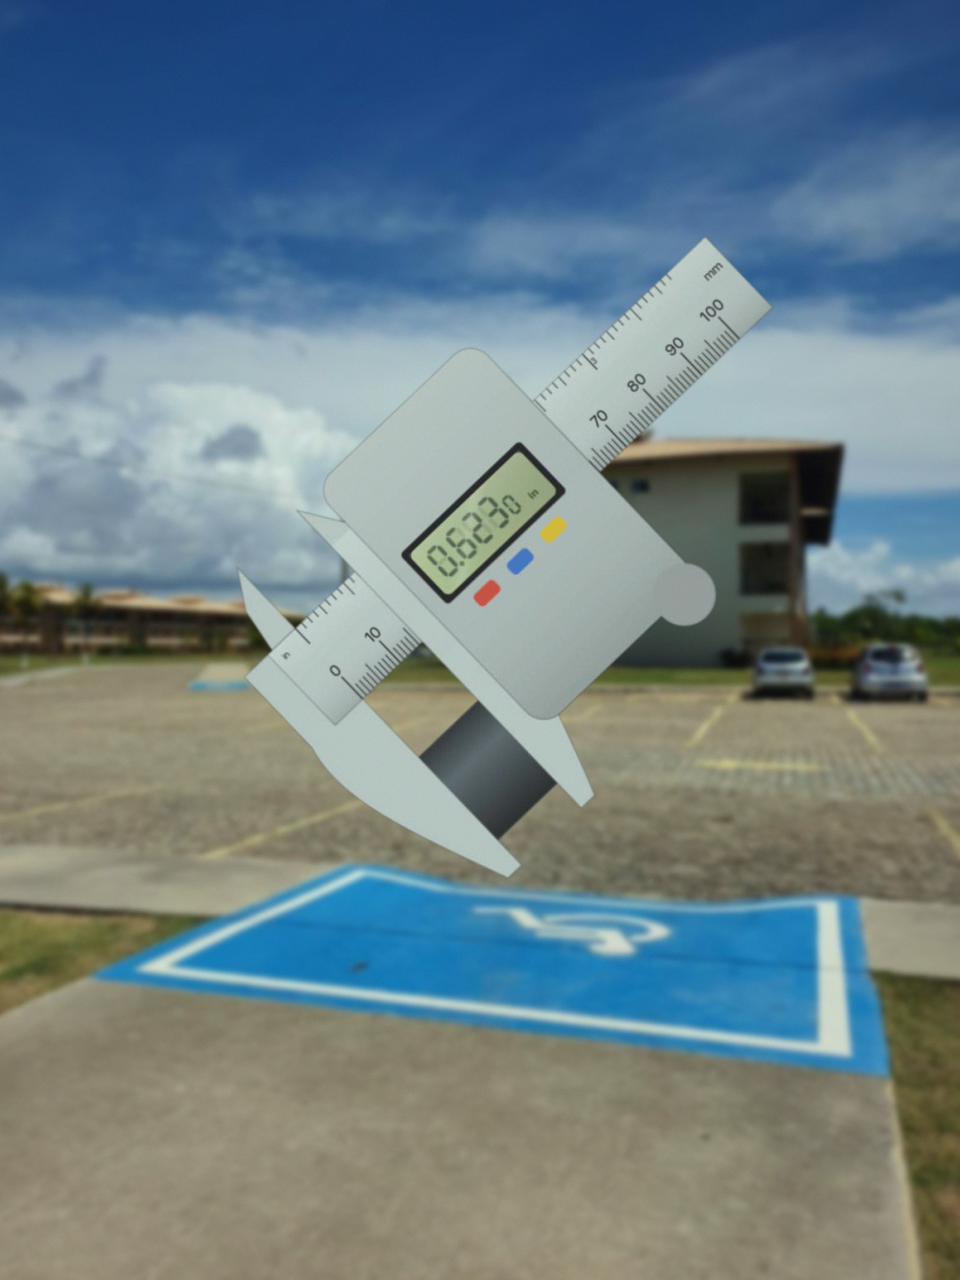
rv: 0.6230; in
